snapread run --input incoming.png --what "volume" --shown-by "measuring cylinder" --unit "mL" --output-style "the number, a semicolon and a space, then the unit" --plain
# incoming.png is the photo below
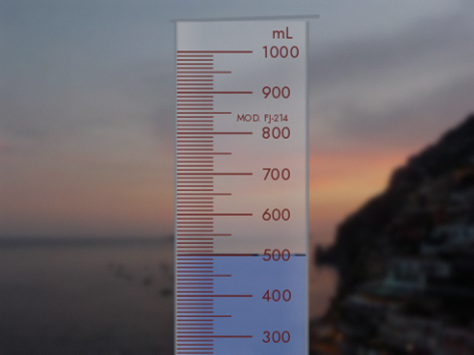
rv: 500; mL
